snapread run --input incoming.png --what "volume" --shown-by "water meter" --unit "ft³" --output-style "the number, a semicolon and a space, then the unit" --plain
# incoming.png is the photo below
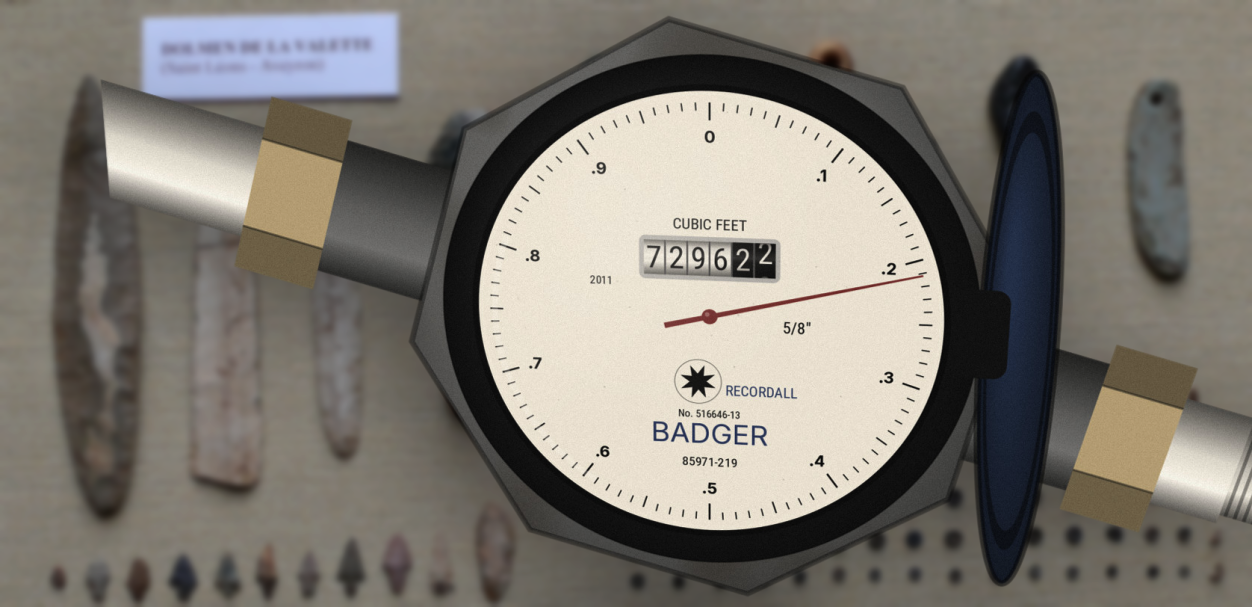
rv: 729622.21; ft³
